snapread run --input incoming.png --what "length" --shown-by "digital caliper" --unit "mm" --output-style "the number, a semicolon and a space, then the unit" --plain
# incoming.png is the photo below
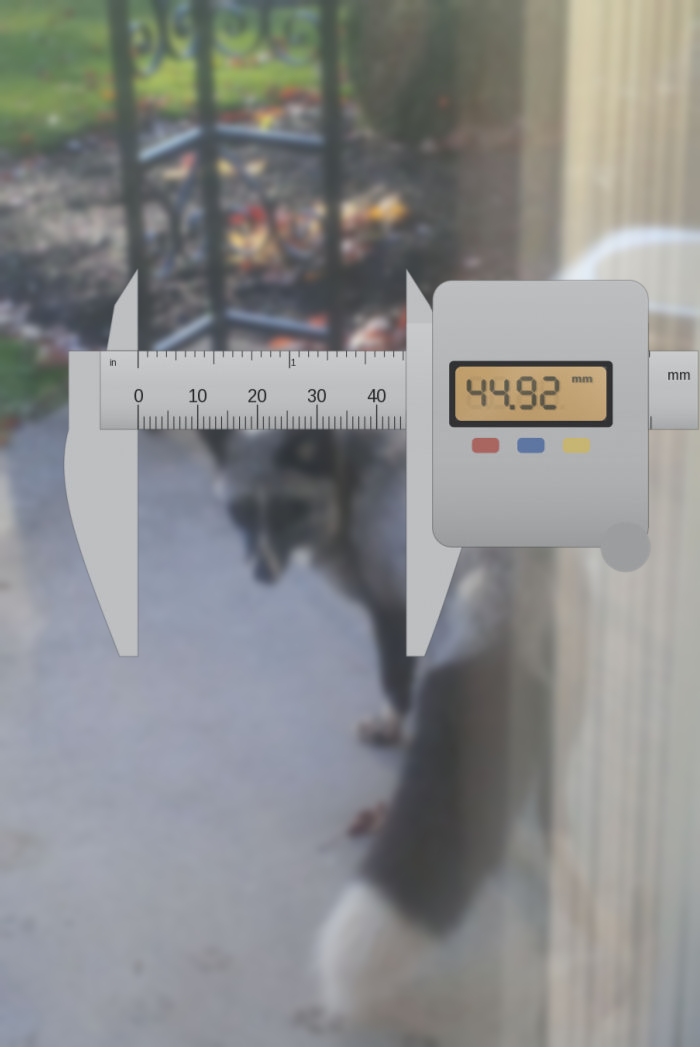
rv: 44.92; mm
